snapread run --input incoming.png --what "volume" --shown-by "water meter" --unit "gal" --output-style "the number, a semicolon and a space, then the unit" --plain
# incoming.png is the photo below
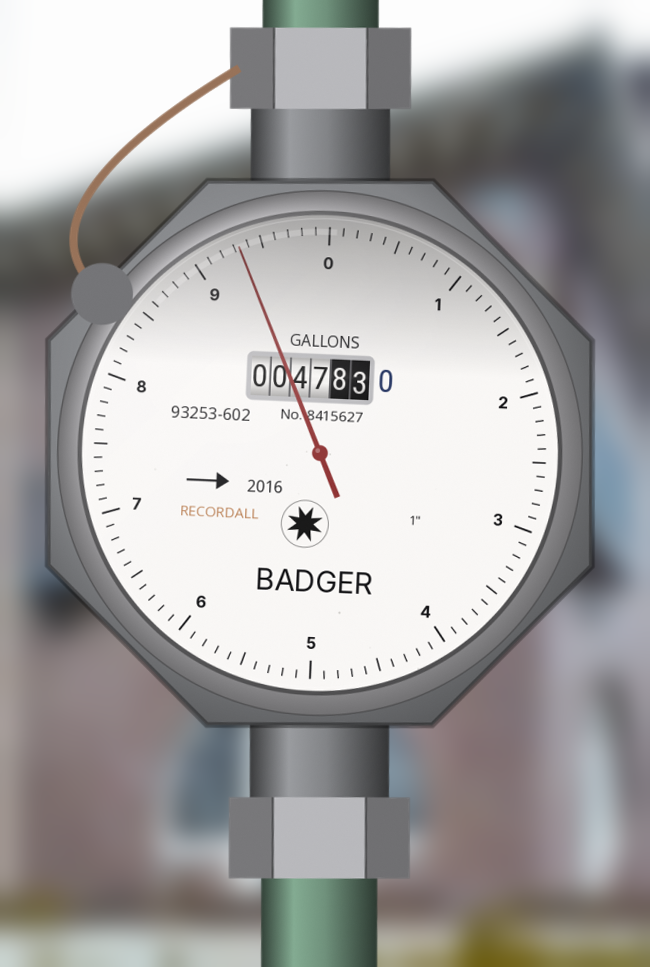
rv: 47829.3; gal
